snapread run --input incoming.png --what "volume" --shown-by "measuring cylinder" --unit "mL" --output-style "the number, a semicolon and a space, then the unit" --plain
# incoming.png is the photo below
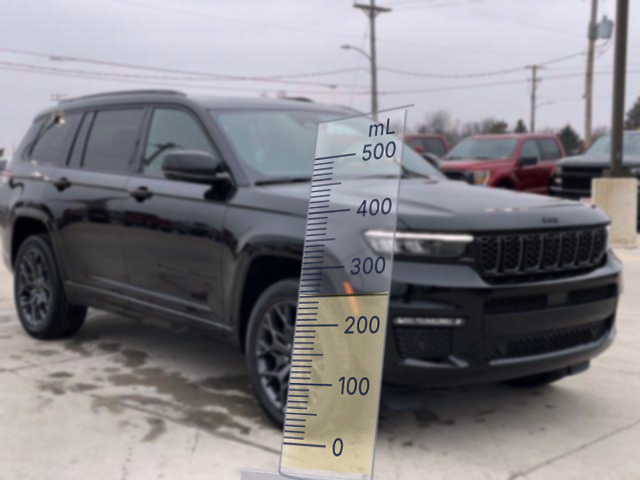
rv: 250; mL
